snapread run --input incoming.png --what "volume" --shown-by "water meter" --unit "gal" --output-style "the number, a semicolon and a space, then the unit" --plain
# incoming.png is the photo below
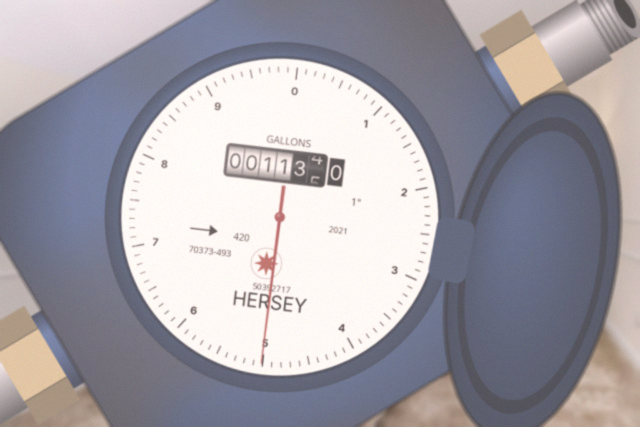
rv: 11345.0; gal
